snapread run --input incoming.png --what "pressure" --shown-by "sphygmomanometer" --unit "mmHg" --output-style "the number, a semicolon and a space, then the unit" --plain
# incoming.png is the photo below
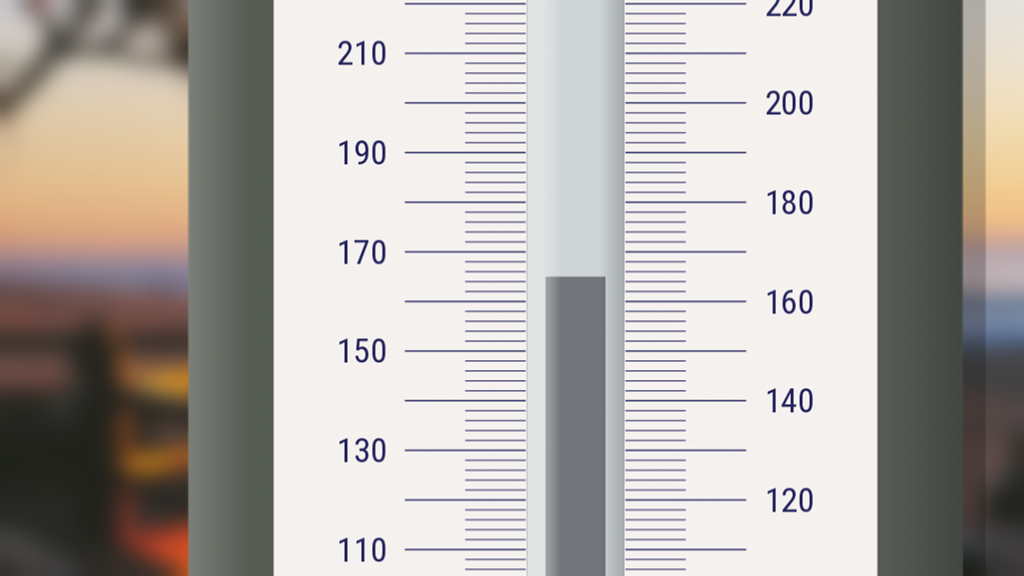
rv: 165; mmHg
